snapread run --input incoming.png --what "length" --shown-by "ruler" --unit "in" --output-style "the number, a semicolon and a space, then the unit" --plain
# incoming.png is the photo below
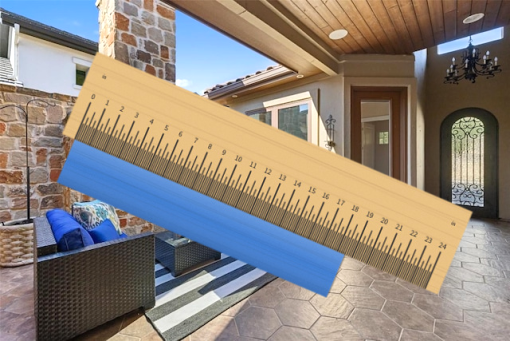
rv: 18.5; in
